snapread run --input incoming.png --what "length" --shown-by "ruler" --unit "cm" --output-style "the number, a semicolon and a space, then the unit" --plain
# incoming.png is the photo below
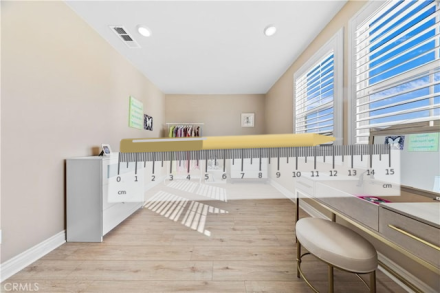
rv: 12.5; cm
